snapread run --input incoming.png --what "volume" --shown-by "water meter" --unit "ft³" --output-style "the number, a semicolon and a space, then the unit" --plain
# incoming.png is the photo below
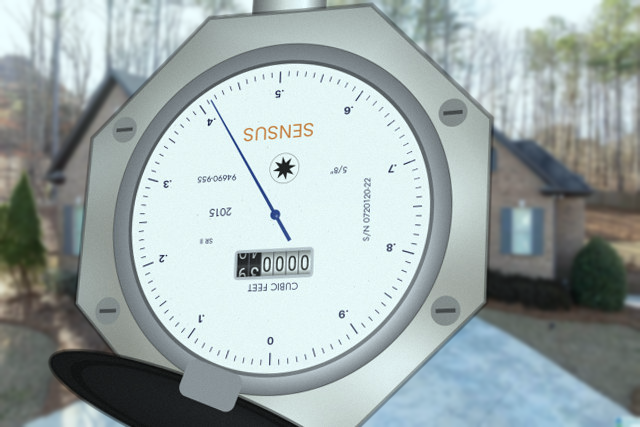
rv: 39.41; ft³
